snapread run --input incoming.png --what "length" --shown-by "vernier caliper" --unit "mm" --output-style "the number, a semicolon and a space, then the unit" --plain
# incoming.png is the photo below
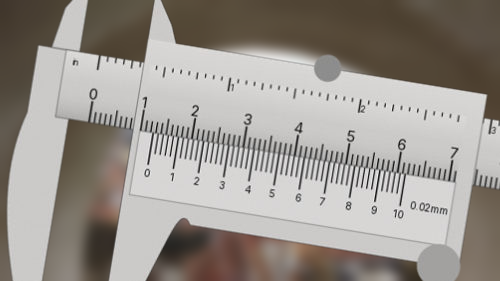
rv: 12.5; mm
